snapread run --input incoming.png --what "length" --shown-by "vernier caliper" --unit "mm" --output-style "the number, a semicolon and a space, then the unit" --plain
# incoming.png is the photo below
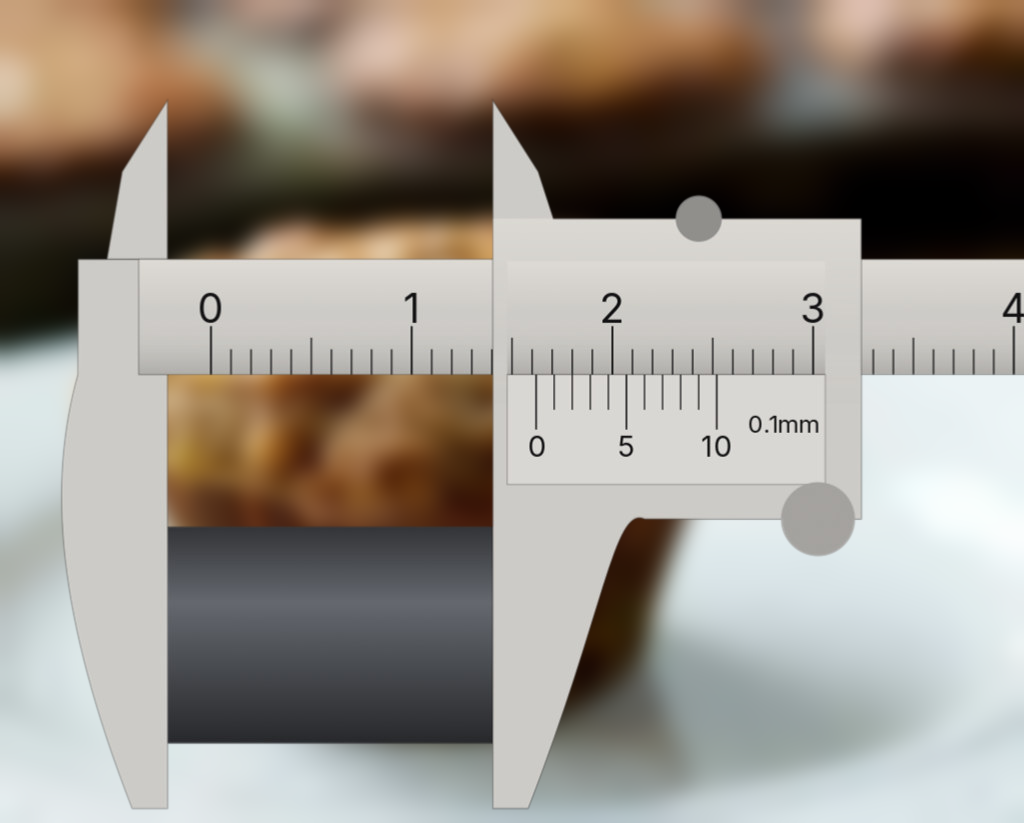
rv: 16.2; mm
